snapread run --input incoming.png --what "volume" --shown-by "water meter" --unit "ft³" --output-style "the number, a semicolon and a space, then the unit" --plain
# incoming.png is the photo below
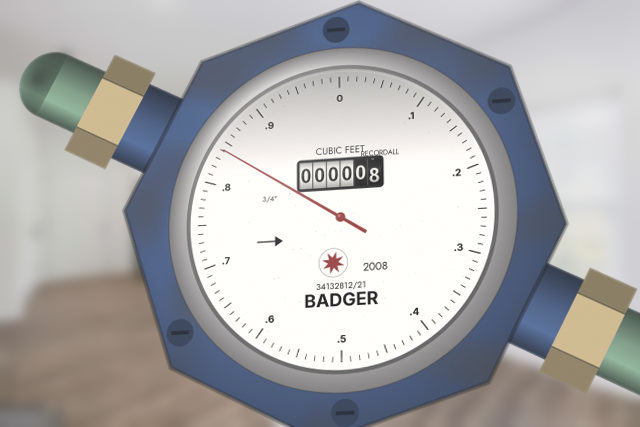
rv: 7.84; ft³
